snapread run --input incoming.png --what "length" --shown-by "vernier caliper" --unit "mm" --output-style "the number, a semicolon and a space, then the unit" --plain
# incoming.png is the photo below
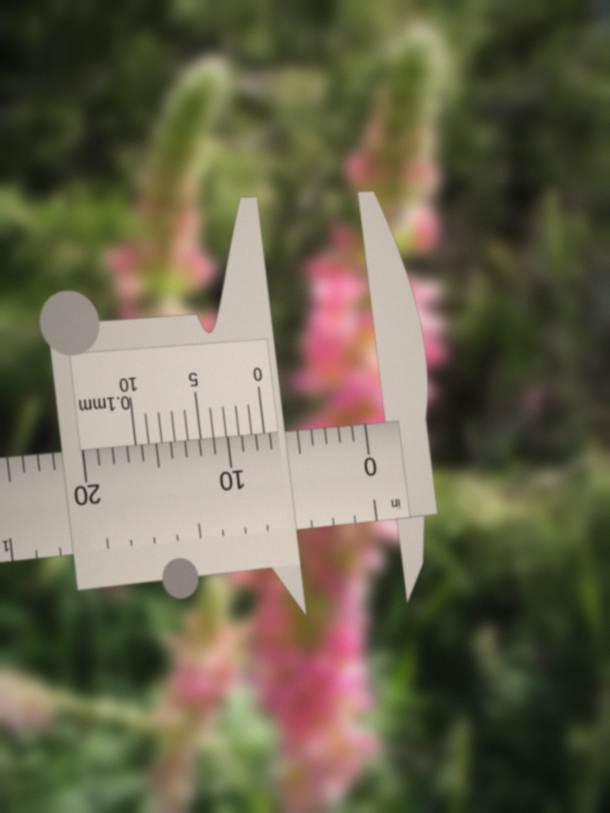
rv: 7.4; mm
